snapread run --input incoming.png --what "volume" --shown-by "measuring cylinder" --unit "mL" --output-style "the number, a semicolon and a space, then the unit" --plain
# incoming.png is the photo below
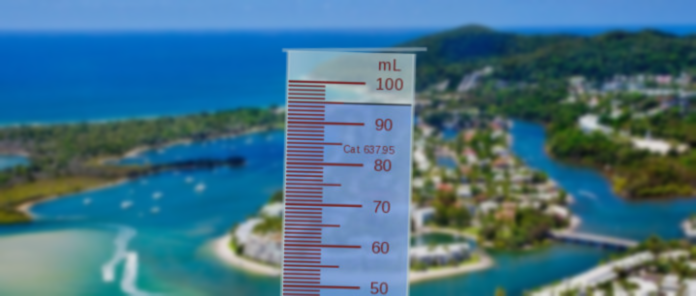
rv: 95; mL
